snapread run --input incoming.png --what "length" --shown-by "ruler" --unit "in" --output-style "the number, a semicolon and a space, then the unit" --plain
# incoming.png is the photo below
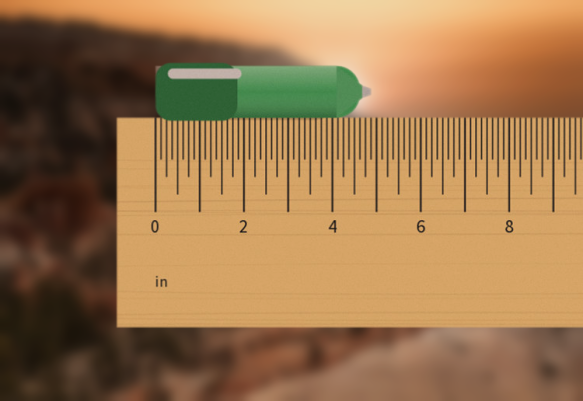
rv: 4.875; in
